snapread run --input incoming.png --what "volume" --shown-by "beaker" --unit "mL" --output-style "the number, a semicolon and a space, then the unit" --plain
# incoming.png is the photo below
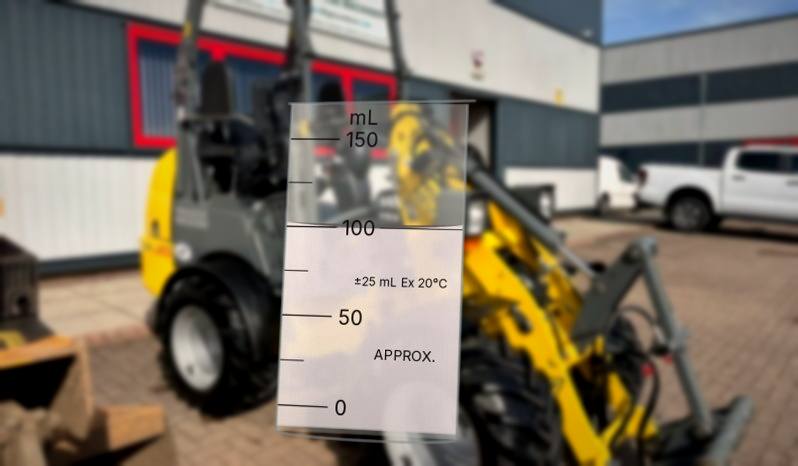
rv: 100; mL
